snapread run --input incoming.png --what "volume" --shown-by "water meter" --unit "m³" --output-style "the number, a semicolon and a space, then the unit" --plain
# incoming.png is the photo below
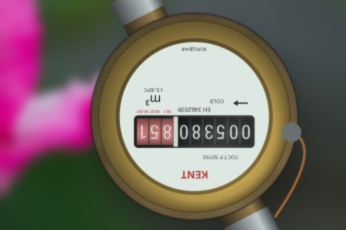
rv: 5380.851; m³
